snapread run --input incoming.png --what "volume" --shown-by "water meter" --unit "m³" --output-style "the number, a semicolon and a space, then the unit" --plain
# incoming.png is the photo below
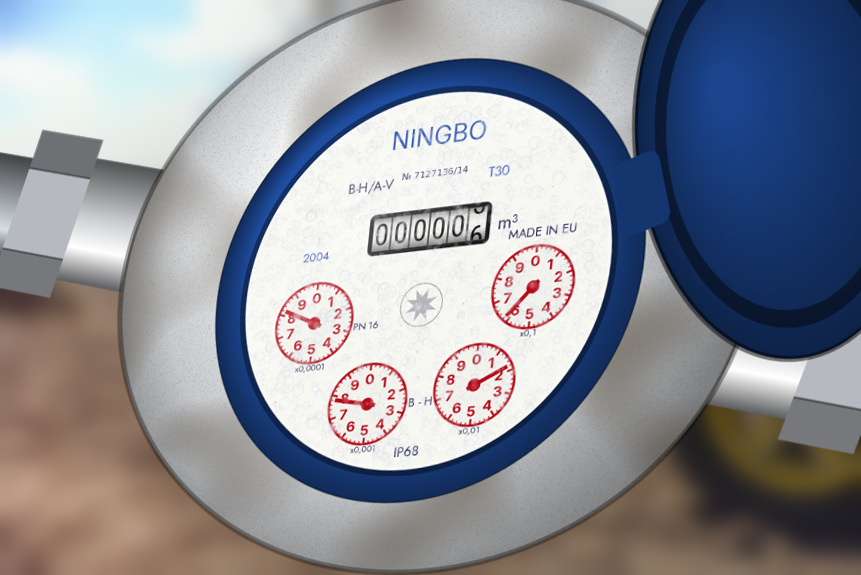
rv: 5.6178; m³
